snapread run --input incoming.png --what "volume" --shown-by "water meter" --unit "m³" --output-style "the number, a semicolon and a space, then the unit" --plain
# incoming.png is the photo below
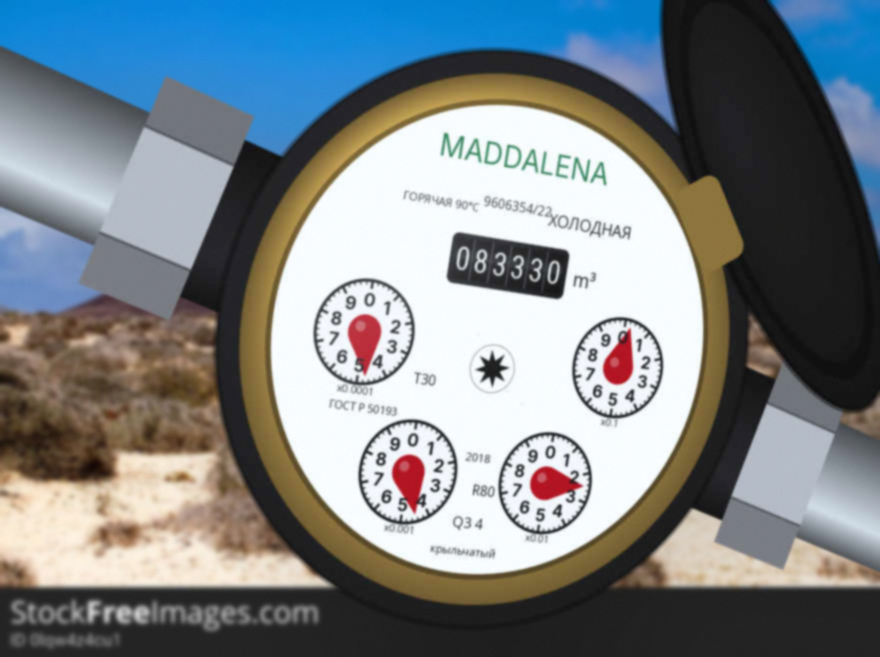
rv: 83330.0244; m³
